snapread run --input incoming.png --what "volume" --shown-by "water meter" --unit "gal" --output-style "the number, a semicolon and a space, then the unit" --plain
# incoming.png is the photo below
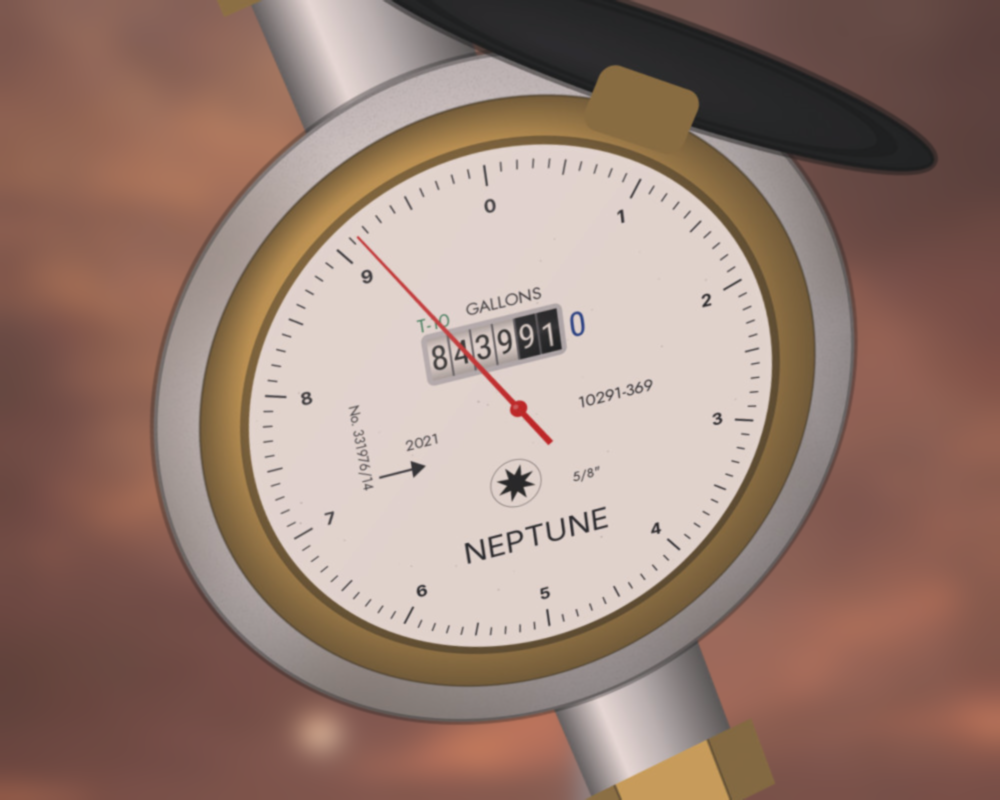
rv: 8439909.1; gal
